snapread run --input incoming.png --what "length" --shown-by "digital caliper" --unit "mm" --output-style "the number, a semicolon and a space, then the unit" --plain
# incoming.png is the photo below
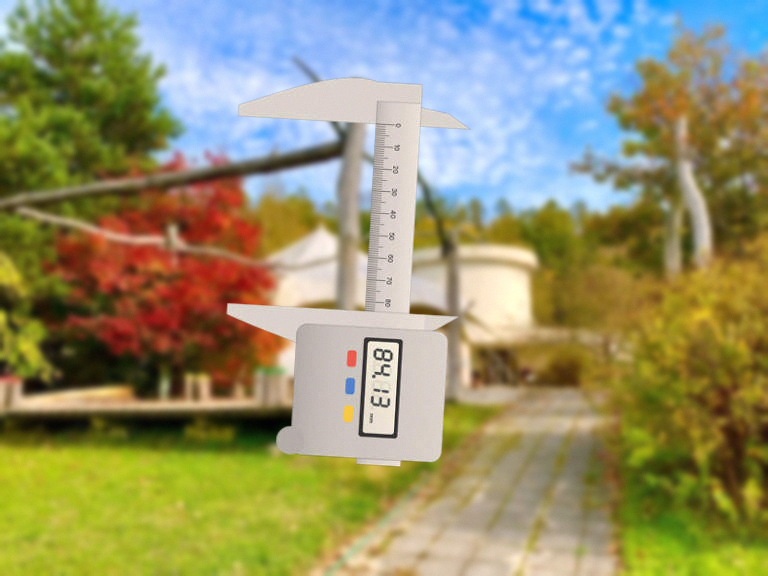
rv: 84.13; mm
